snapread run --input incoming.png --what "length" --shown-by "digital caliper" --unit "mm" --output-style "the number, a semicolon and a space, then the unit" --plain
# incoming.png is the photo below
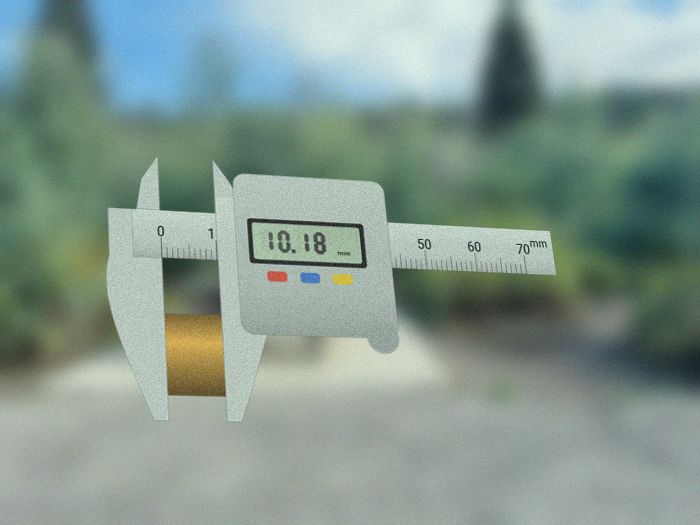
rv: 10.18; mm
